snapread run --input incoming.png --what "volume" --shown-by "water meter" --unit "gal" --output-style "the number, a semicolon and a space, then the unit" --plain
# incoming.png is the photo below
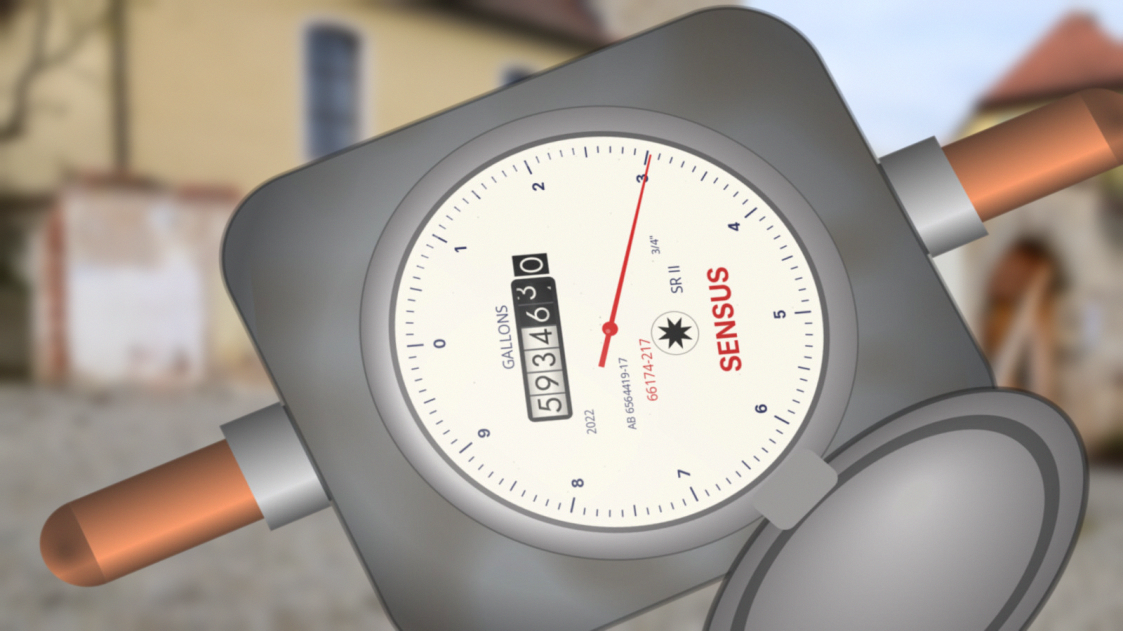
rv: 5934633.0; gal
